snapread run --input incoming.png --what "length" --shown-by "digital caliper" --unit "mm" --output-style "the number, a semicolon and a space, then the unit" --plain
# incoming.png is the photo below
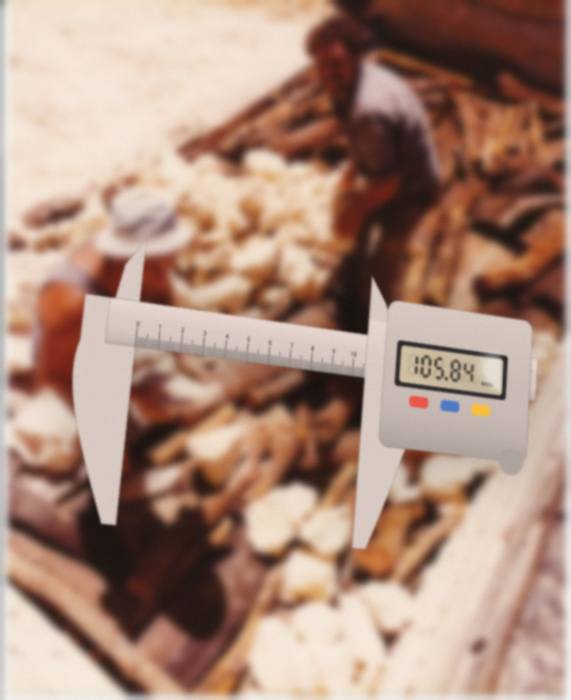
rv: 105.84; mm
